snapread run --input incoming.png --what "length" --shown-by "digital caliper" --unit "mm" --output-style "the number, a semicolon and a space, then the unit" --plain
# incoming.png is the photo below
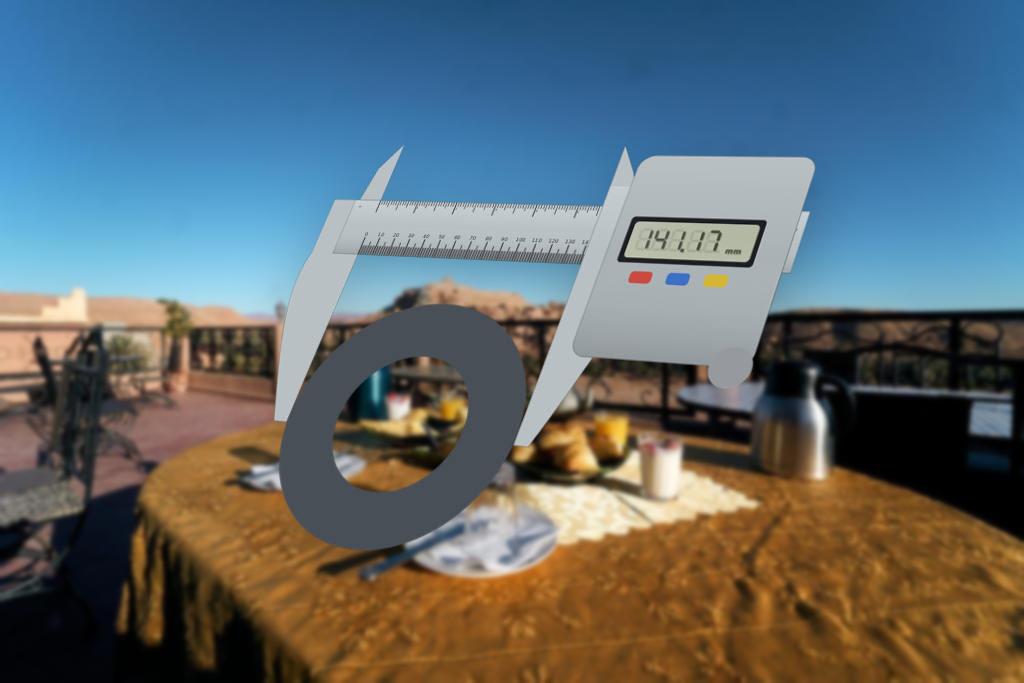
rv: 141.17; mm
